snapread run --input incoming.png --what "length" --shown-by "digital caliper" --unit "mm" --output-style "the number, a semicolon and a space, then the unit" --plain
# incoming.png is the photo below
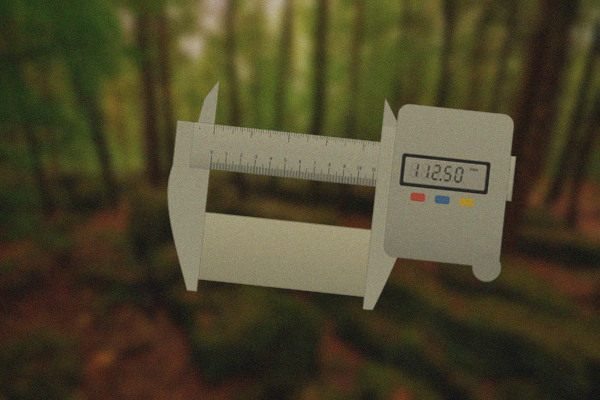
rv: 112.50; mm
